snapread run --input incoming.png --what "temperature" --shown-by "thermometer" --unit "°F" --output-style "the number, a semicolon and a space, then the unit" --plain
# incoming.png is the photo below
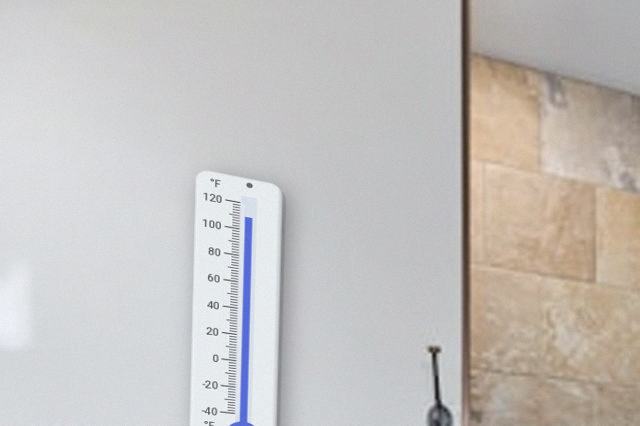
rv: 110; °F
